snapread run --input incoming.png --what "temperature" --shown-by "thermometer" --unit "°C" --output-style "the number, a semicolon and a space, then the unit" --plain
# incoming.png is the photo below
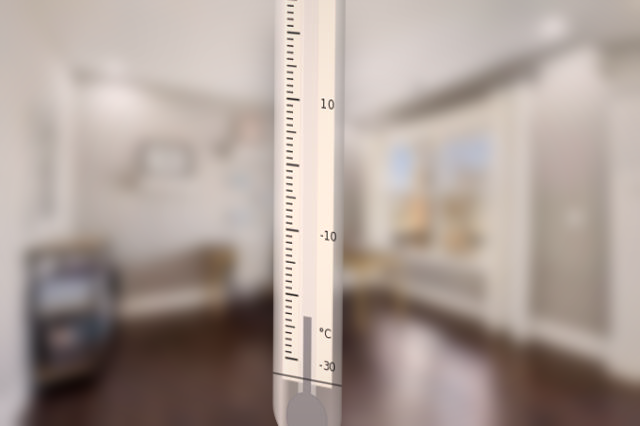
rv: -23; °C
